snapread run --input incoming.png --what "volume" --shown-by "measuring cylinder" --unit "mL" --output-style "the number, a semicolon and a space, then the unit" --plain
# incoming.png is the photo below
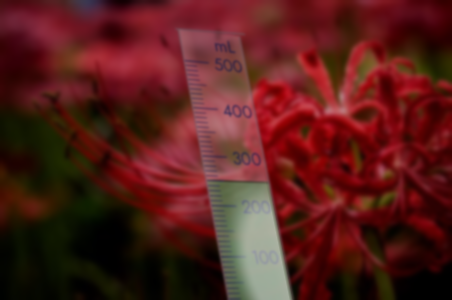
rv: 250; mL
